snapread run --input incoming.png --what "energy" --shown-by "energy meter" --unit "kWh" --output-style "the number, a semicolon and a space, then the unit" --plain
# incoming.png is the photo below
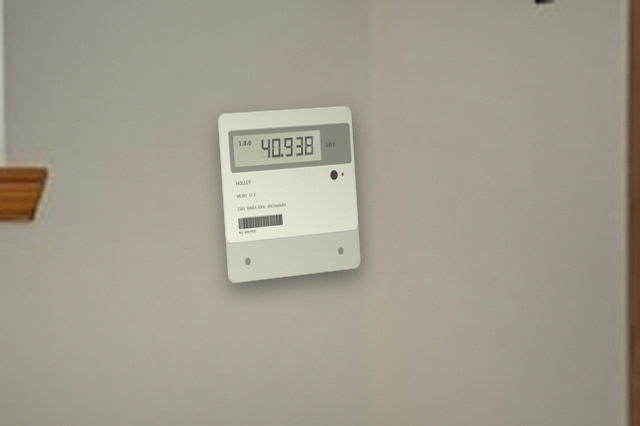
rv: 40.938; kWh
